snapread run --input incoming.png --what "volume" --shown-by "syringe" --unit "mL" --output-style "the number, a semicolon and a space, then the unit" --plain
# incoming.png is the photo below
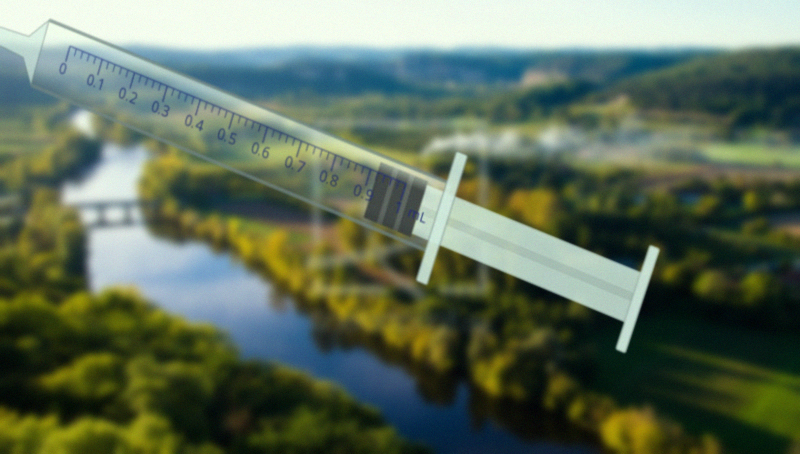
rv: 0.92; mL
